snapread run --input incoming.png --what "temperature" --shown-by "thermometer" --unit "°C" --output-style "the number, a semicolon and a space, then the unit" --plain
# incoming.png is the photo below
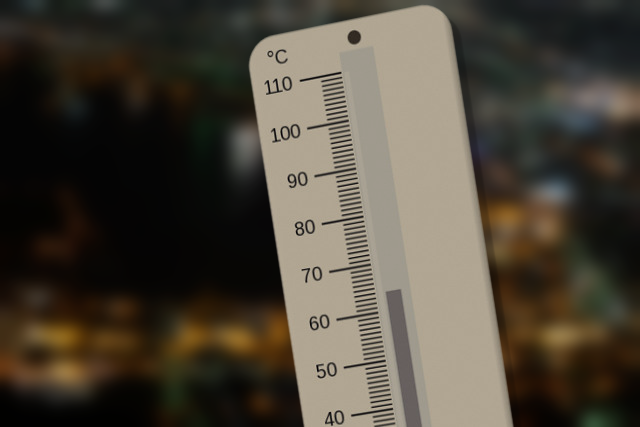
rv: 64; °C
